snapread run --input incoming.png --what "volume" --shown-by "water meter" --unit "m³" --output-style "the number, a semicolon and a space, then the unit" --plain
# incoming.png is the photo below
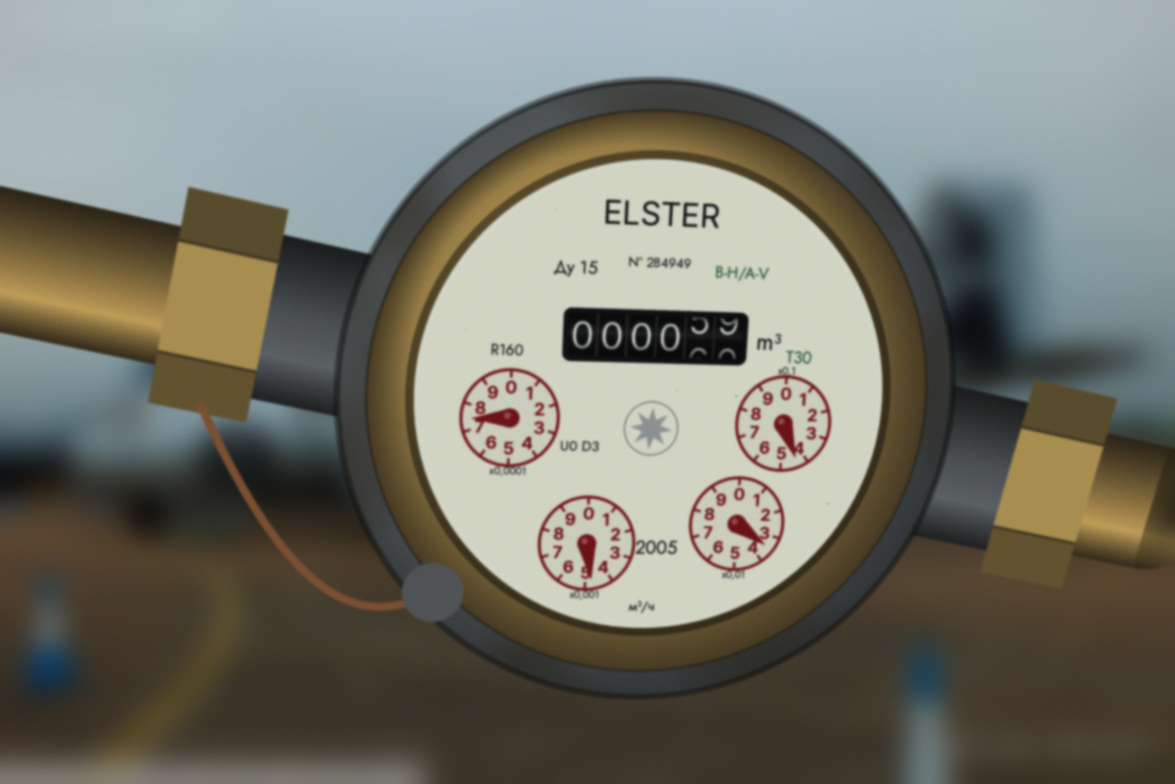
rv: 59.4347; m³
